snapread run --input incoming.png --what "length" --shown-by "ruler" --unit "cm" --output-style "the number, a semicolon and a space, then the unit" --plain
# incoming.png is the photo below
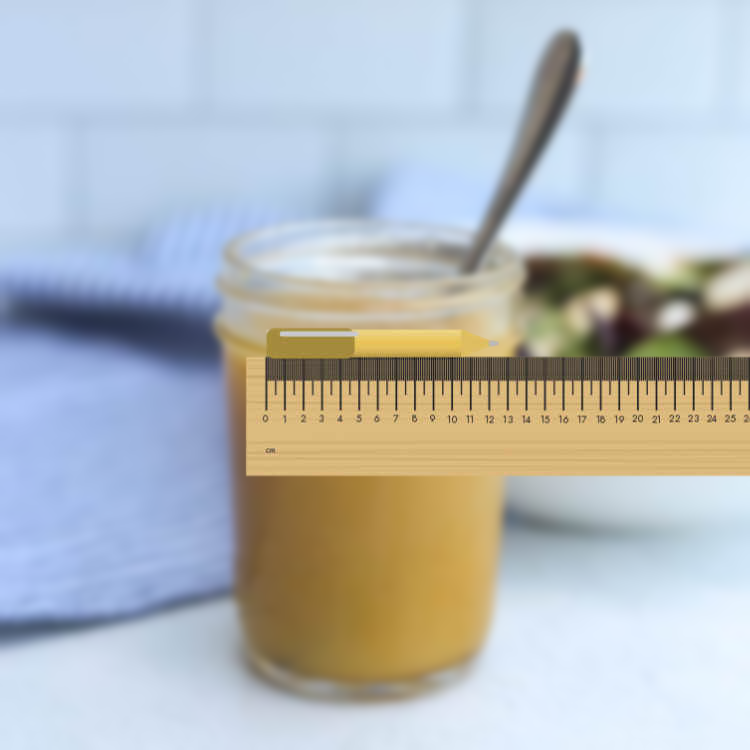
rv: 12.5; cm
